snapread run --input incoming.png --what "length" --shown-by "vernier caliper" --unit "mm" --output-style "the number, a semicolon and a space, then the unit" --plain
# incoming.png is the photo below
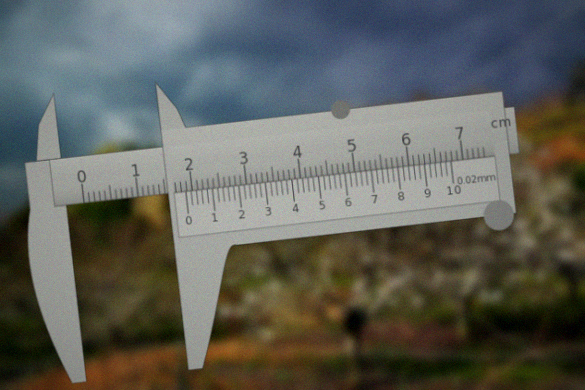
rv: 18.8; mm
